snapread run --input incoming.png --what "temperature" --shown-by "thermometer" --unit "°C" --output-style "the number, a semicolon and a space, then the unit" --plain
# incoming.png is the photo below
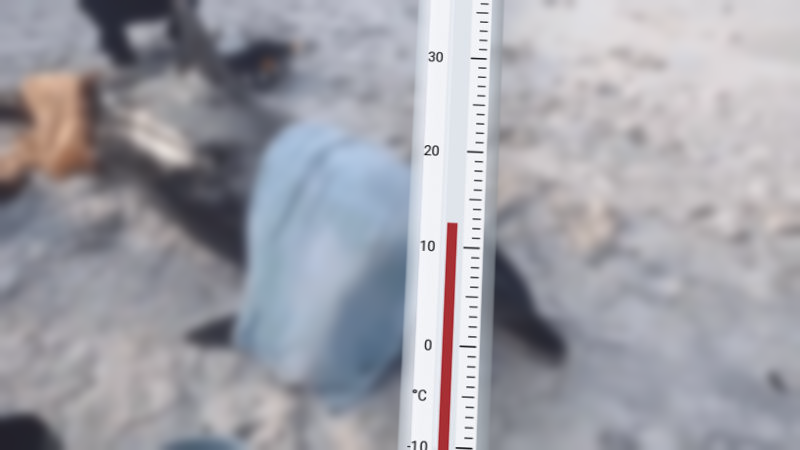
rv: 12.5; °C
